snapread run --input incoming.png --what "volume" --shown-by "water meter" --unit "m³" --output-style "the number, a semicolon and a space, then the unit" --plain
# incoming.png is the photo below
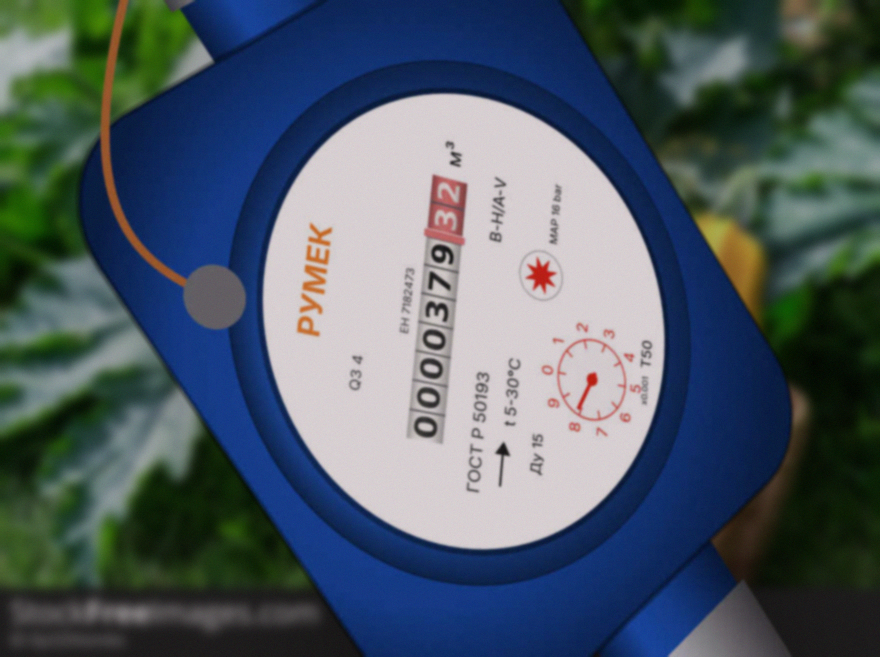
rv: 379.328; m³
